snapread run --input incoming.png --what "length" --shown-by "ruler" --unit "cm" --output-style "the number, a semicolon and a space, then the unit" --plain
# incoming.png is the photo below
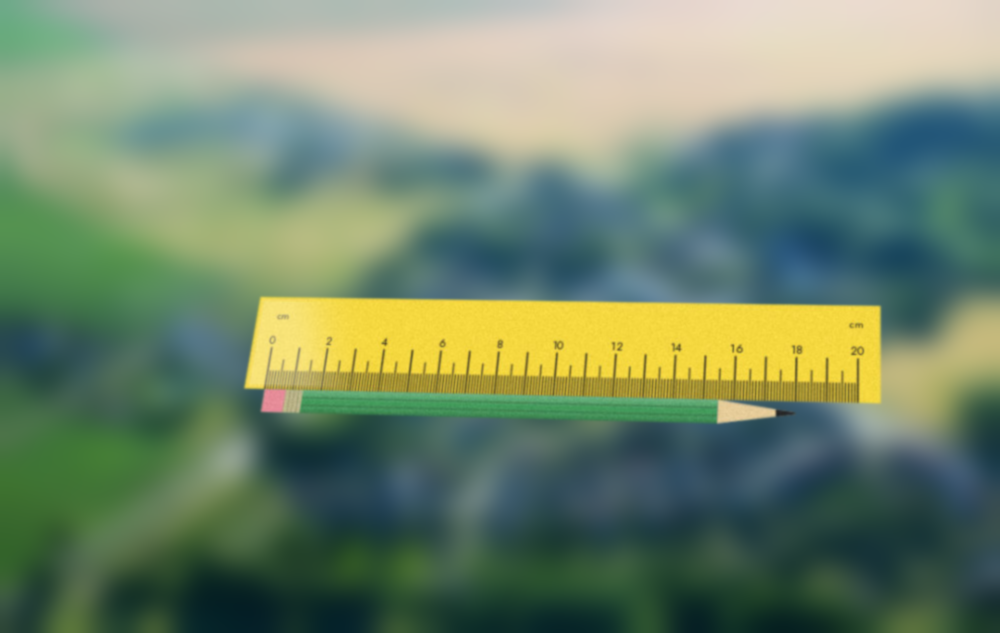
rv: 18; cm
